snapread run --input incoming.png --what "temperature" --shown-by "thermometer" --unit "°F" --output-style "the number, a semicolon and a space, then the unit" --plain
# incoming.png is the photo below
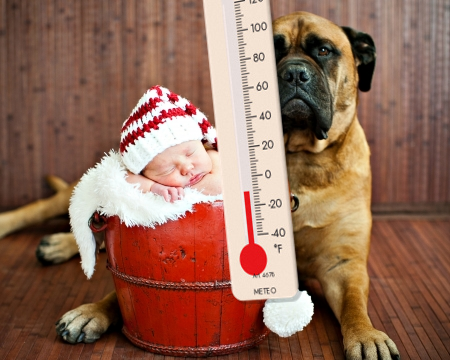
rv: -10; °F
